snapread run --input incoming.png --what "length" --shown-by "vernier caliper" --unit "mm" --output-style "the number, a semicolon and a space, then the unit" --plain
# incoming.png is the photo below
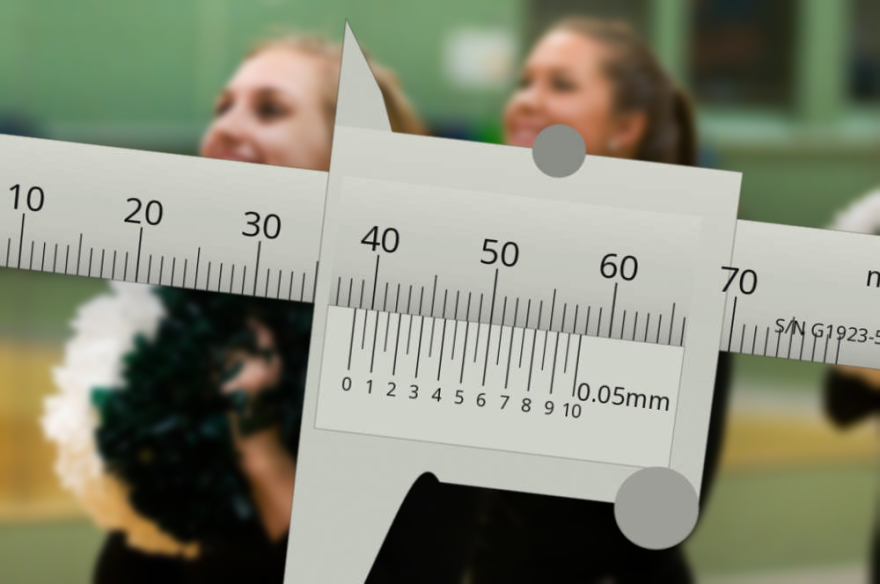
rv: 38.6; mm
